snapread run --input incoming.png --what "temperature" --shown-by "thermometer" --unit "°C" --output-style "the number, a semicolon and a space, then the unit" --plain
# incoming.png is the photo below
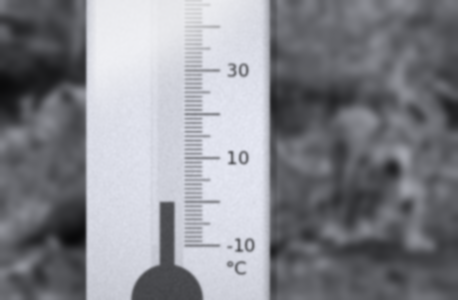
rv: 0; °C
